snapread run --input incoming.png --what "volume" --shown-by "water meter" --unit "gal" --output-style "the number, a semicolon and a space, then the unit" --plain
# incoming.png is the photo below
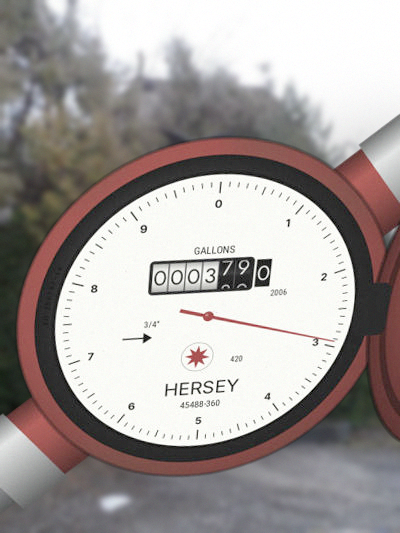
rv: 3792.9; gal
